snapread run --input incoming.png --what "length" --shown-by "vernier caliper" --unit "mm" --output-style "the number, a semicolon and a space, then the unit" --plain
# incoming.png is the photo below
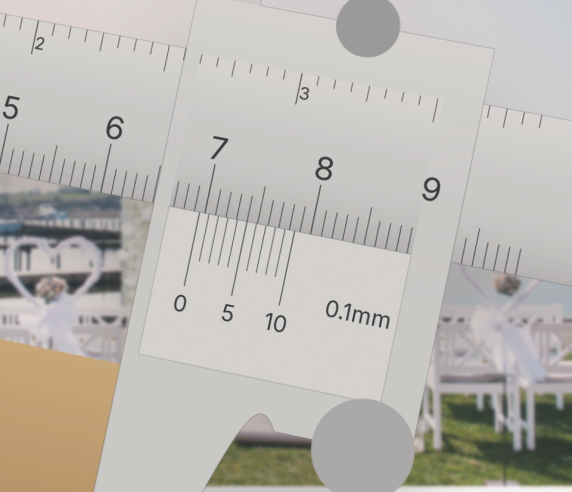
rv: 69.5; mm
